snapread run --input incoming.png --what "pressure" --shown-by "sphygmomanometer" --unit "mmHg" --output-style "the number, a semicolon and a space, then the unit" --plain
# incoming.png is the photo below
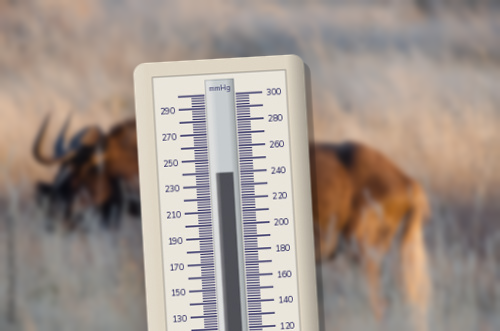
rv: 240; mmHg
